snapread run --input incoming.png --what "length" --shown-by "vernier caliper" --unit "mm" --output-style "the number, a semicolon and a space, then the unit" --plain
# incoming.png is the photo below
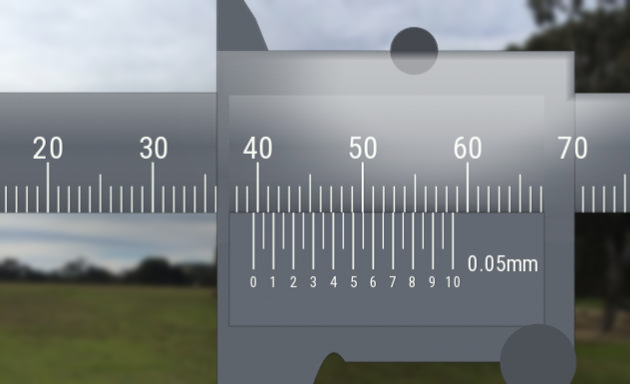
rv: 39.6; mm
